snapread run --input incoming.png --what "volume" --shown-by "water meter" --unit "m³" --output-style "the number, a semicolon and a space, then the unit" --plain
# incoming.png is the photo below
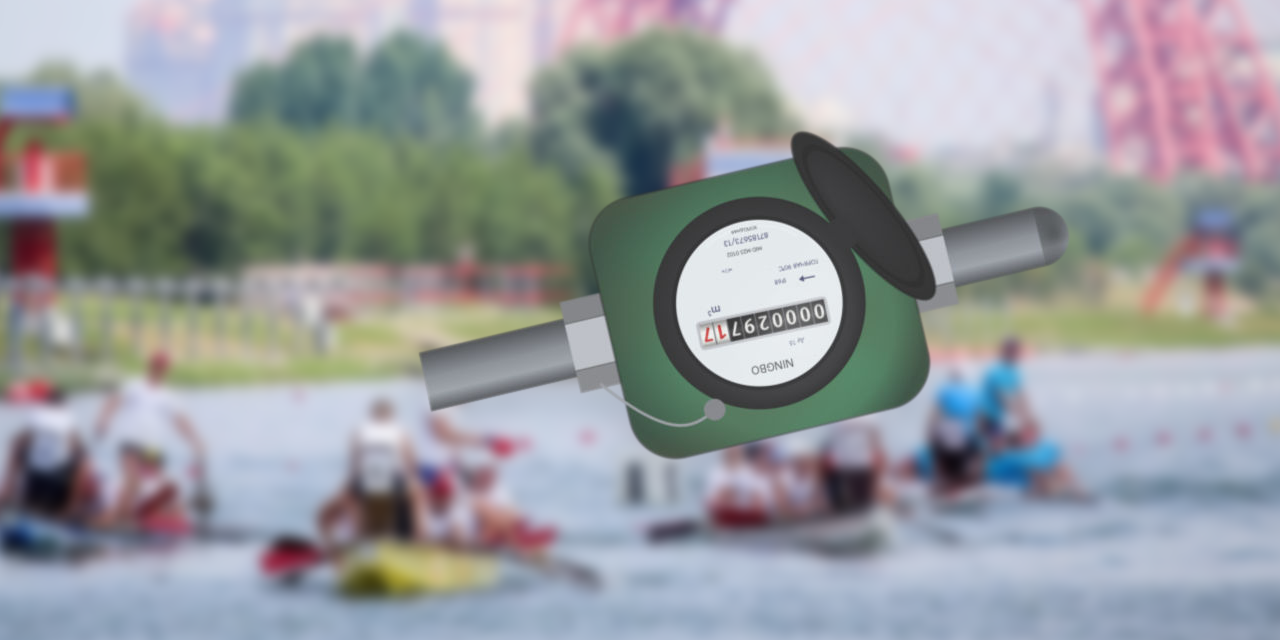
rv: 297.17; m³
